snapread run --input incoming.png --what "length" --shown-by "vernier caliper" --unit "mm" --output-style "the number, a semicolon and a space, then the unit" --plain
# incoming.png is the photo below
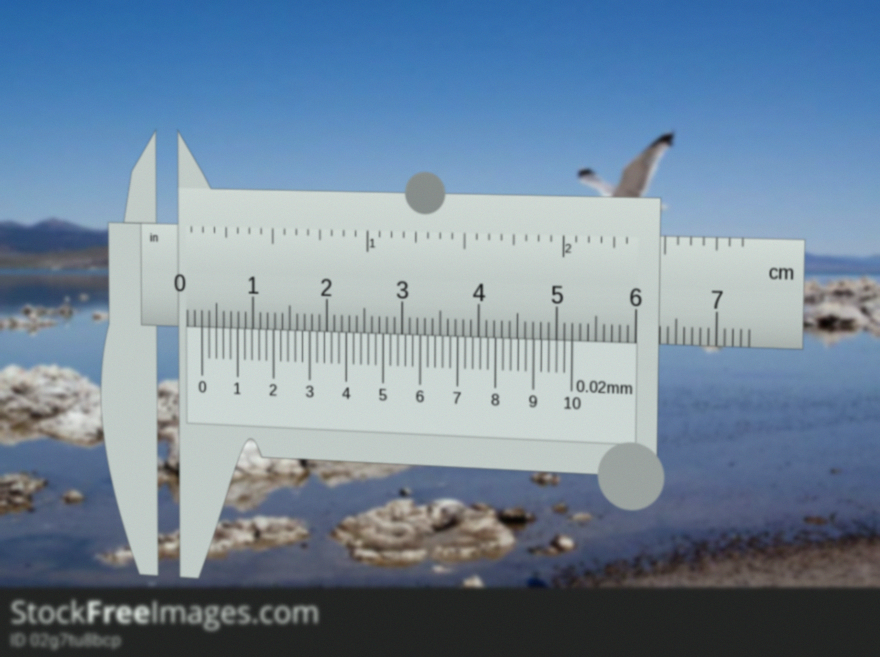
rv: 3.0; mm
